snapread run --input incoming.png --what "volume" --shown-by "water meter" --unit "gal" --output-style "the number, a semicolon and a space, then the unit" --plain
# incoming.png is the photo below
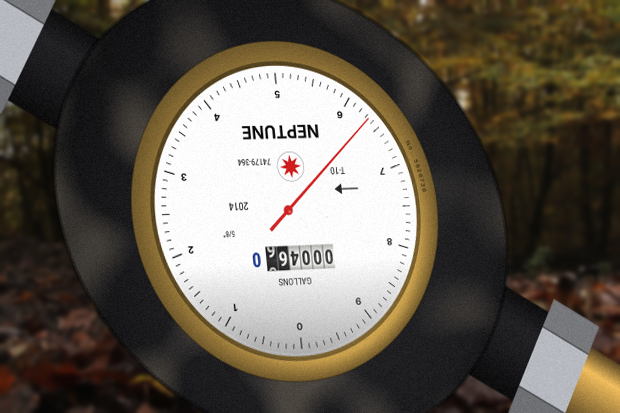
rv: 4656.3; gal
